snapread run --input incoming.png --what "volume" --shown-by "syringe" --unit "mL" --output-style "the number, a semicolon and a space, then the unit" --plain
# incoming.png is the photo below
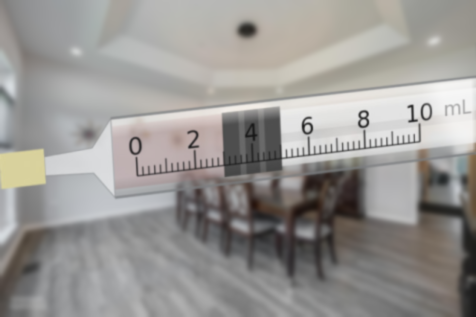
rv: 3; mL
